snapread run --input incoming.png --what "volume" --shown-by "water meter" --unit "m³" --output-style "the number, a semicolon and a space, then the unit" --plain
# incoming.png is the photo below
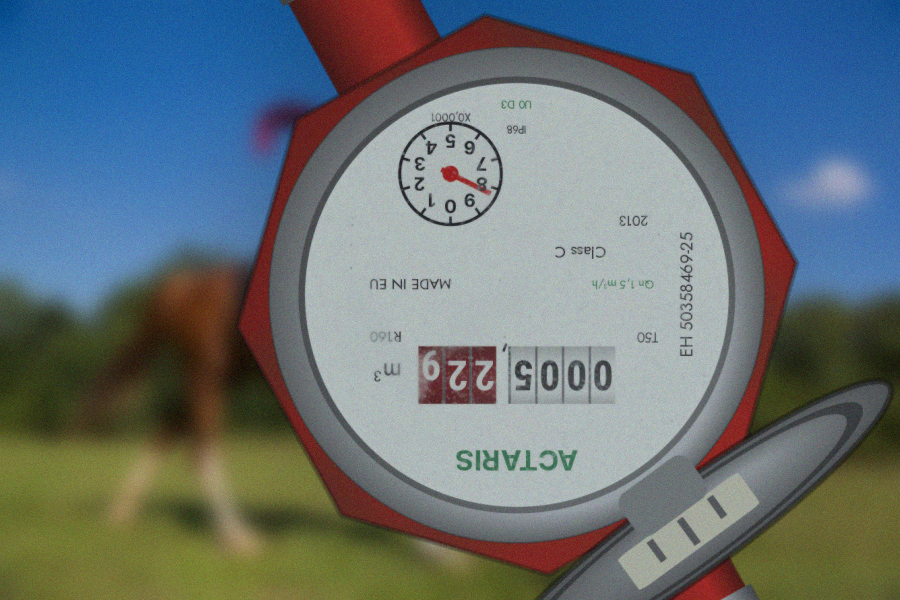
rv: 5.2288; m³
